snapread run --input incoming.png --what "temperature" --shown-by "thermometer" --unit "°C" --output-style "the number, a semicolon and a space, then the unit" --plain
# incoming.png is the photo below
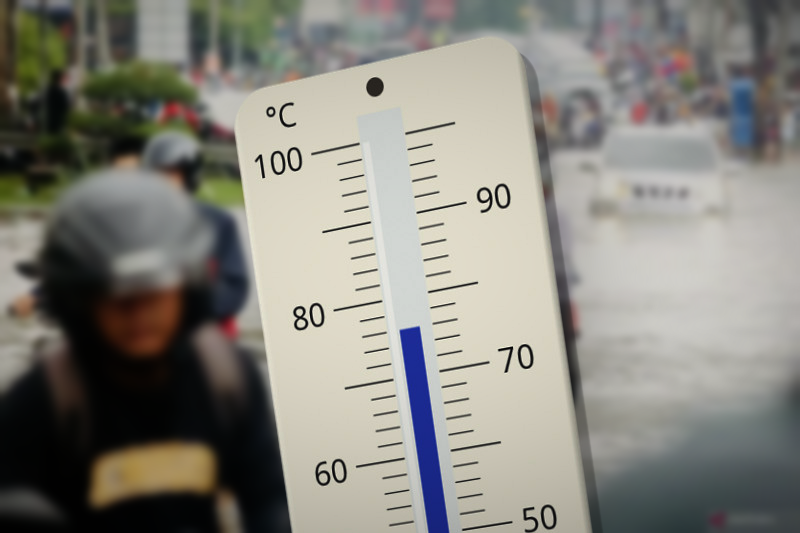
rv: 76; °C
